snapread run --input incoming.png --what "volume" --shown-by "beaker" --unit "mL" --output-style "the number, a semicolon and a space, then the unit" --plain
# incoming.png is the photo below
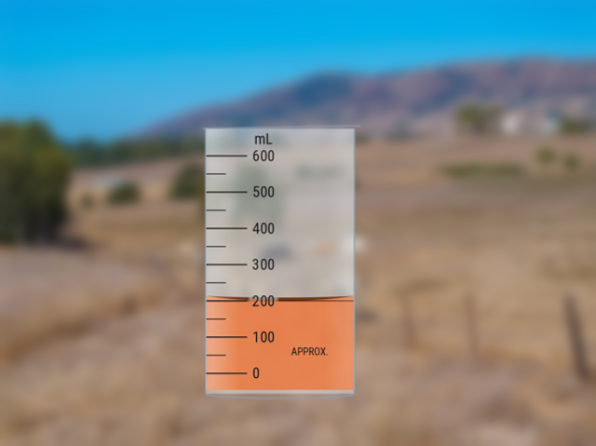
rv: 200; mL
